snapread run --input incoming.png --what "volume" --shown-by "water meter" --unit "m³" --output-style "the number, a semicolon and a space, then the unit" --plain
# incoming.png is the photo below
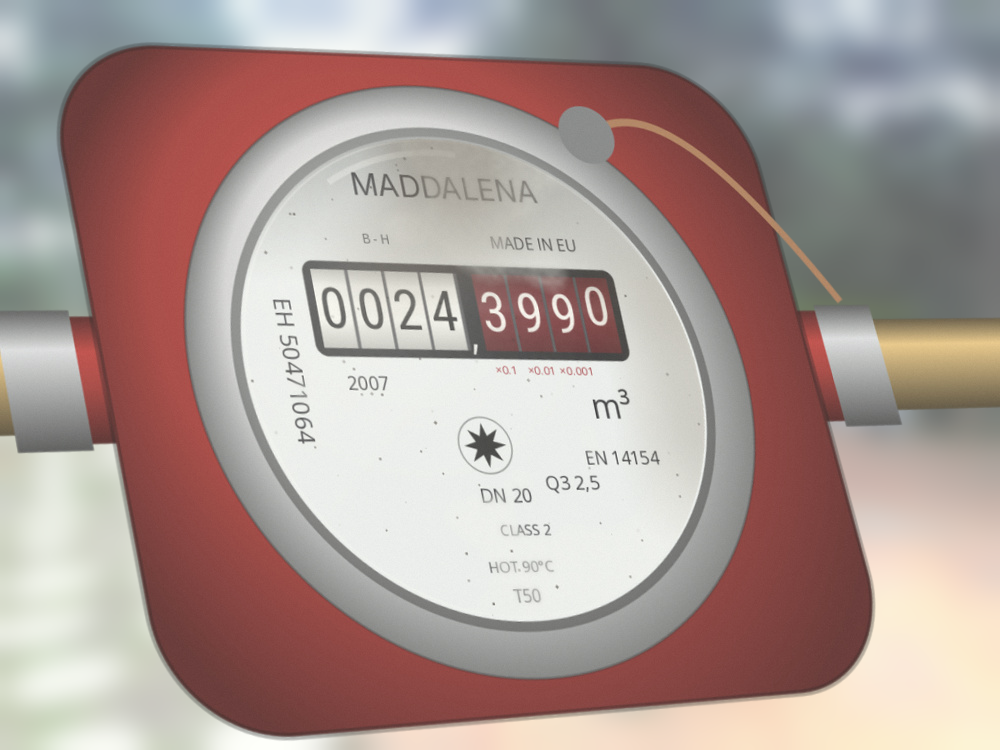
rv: 24.3990; m³
